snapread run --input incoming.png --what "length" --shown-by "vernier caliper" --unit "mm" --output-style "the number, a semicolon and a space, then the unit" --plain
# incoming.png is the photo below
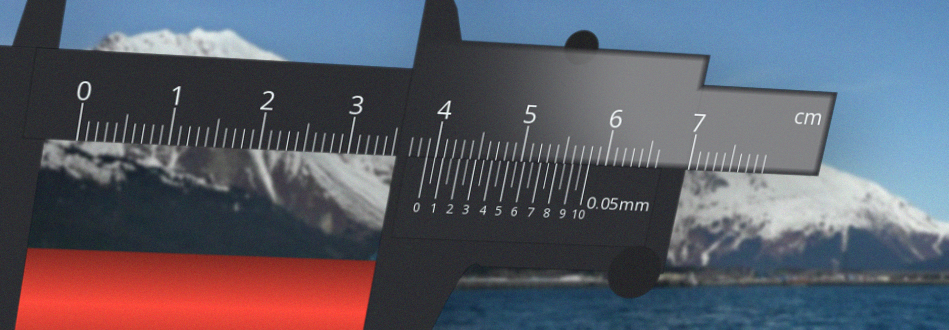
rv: 39.0; mm
